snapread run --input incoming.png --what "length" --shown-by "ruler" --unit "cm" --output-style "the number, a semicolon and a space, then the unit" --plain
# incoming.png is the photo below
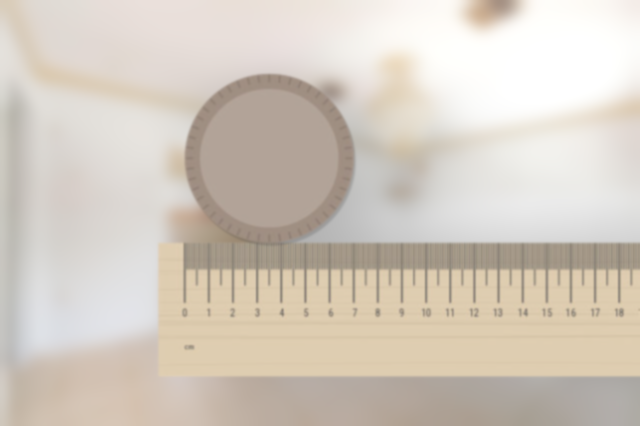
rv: 7; cm
